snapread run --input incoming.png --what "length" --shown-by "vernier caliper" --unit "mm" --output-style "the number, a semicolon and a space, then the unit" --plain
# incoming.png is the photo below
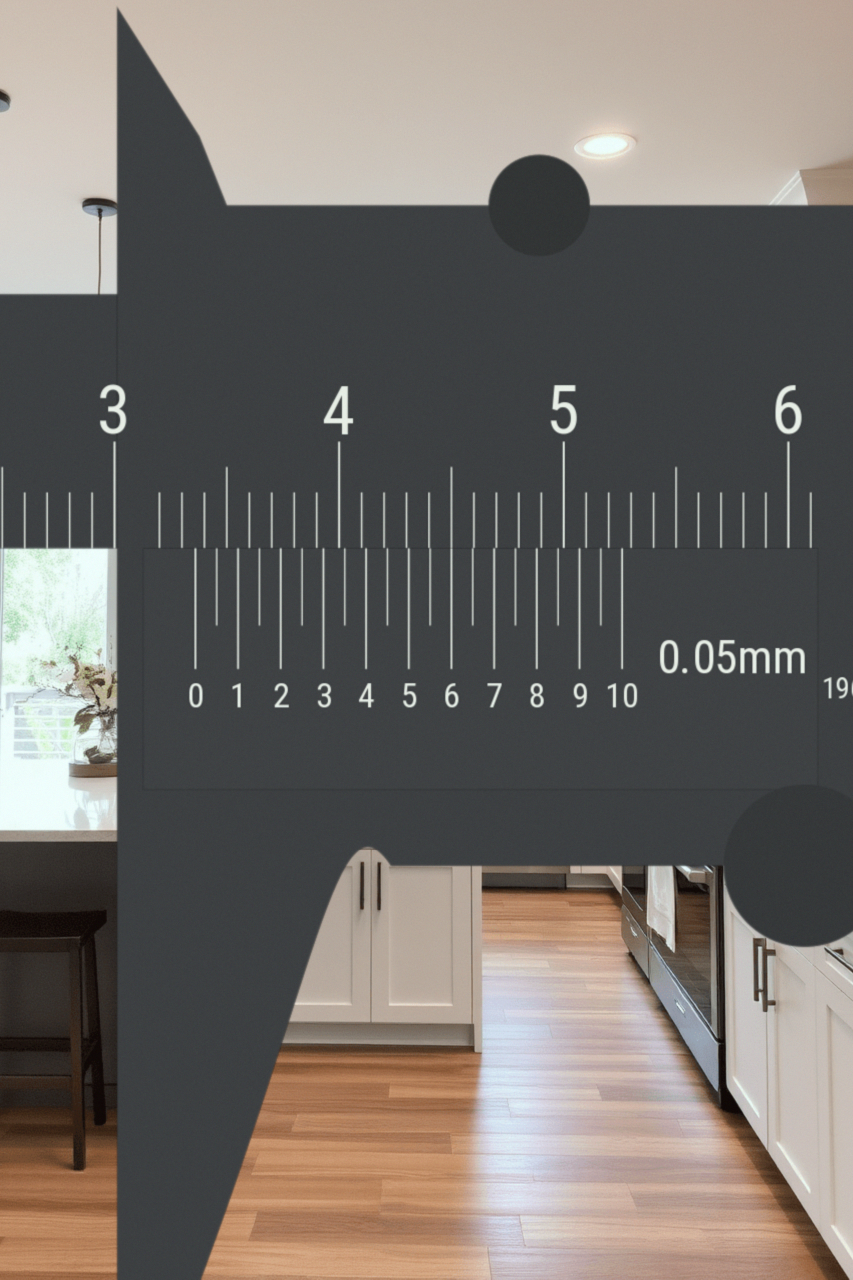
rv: 33.6; mm
